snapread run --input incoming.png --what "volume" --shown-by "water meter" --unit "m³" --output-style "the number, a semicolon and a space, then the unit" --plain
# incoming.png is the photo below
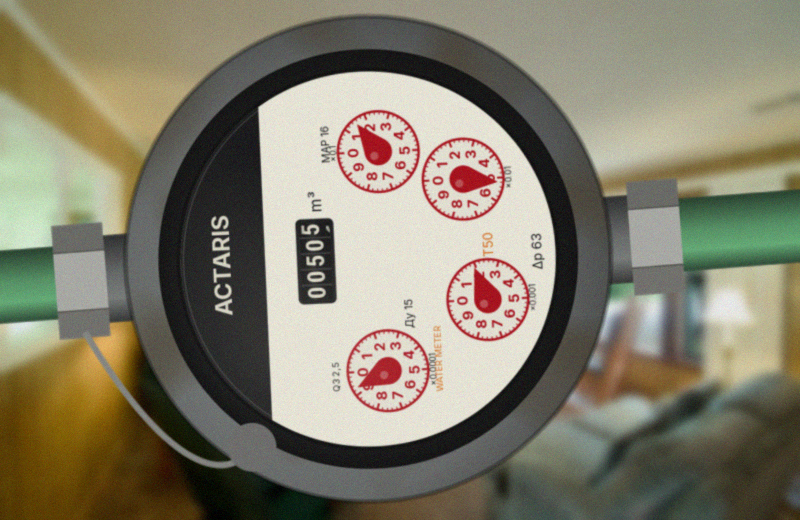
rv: 505.1519; m³
